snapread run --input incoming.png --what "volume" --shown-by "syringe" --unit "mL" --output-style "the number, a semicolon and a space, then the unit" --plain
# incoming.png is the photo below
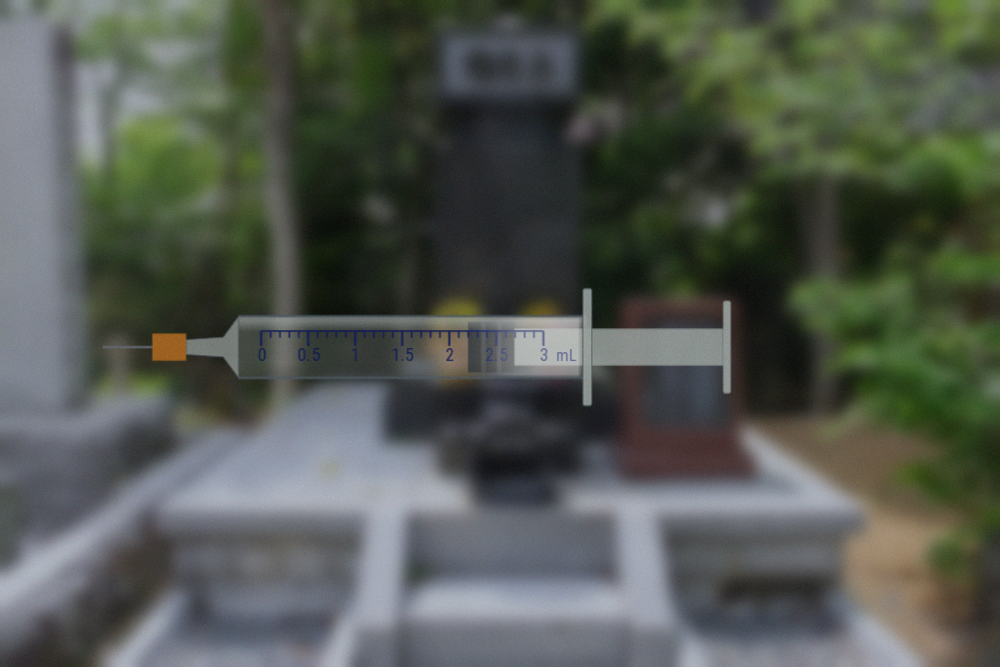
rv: 2.2; mL
